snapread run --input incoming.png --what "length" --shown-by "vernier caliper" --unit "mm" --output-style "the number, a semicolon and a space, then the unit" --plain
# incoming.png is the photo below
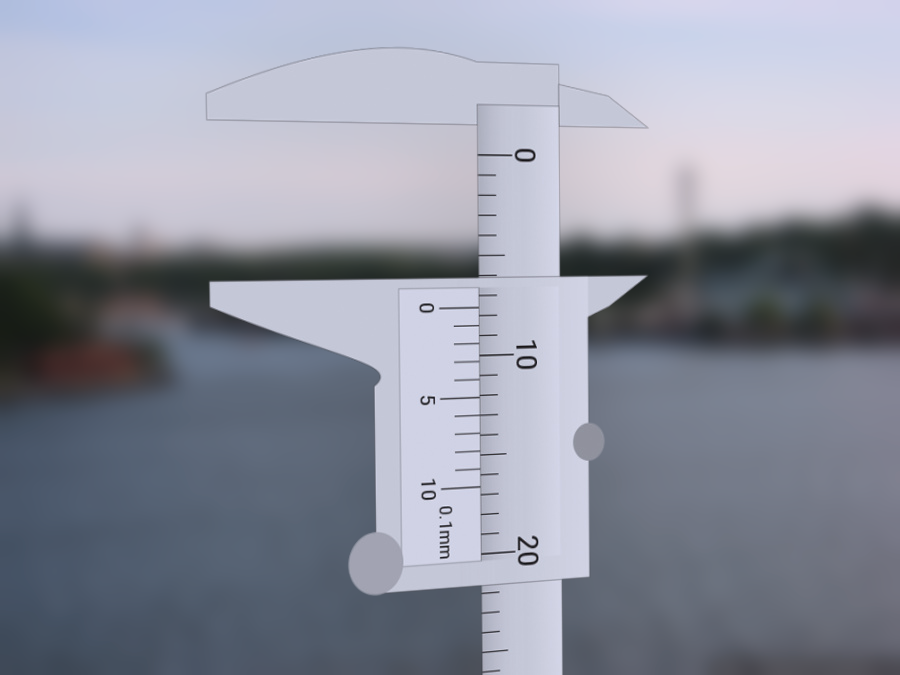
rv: 7.6; mm
